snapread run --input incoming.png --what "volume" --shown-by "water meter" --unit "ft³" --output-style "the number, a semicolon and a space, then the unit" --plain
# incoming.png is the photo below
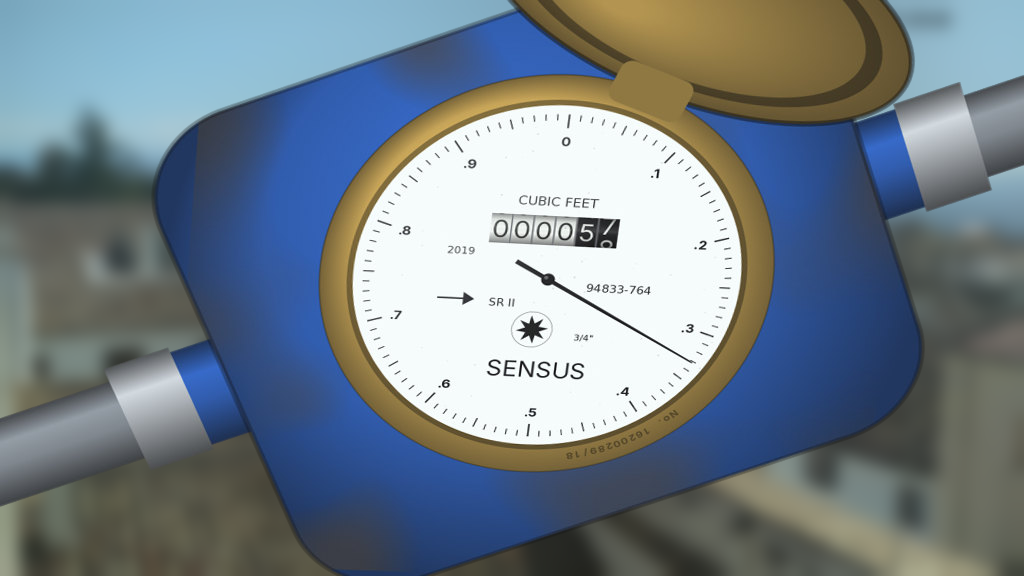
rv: 57.33; ft³
